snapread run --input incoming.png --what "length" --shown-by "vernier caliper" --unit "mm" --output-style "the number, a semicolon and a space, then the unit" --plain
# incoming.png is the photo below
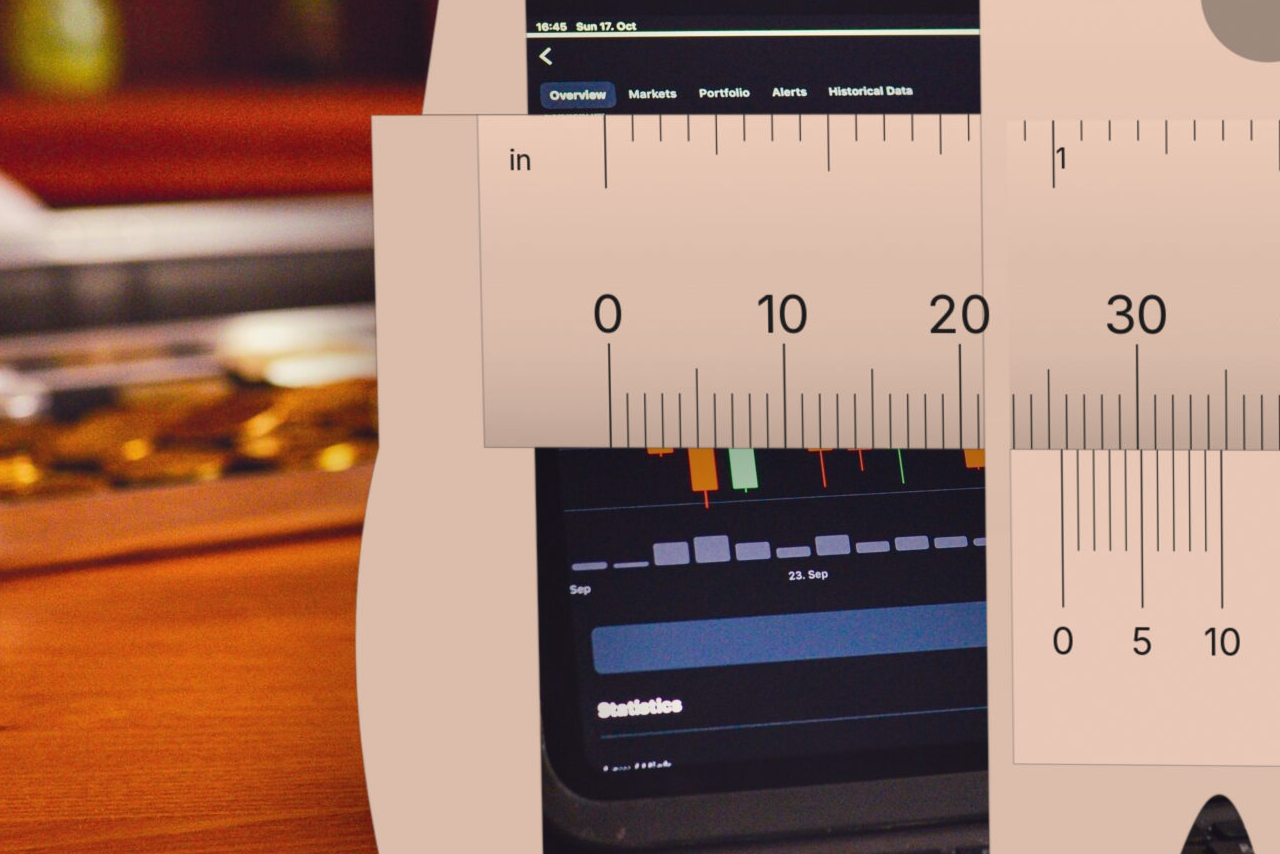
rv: 25.7; mm
